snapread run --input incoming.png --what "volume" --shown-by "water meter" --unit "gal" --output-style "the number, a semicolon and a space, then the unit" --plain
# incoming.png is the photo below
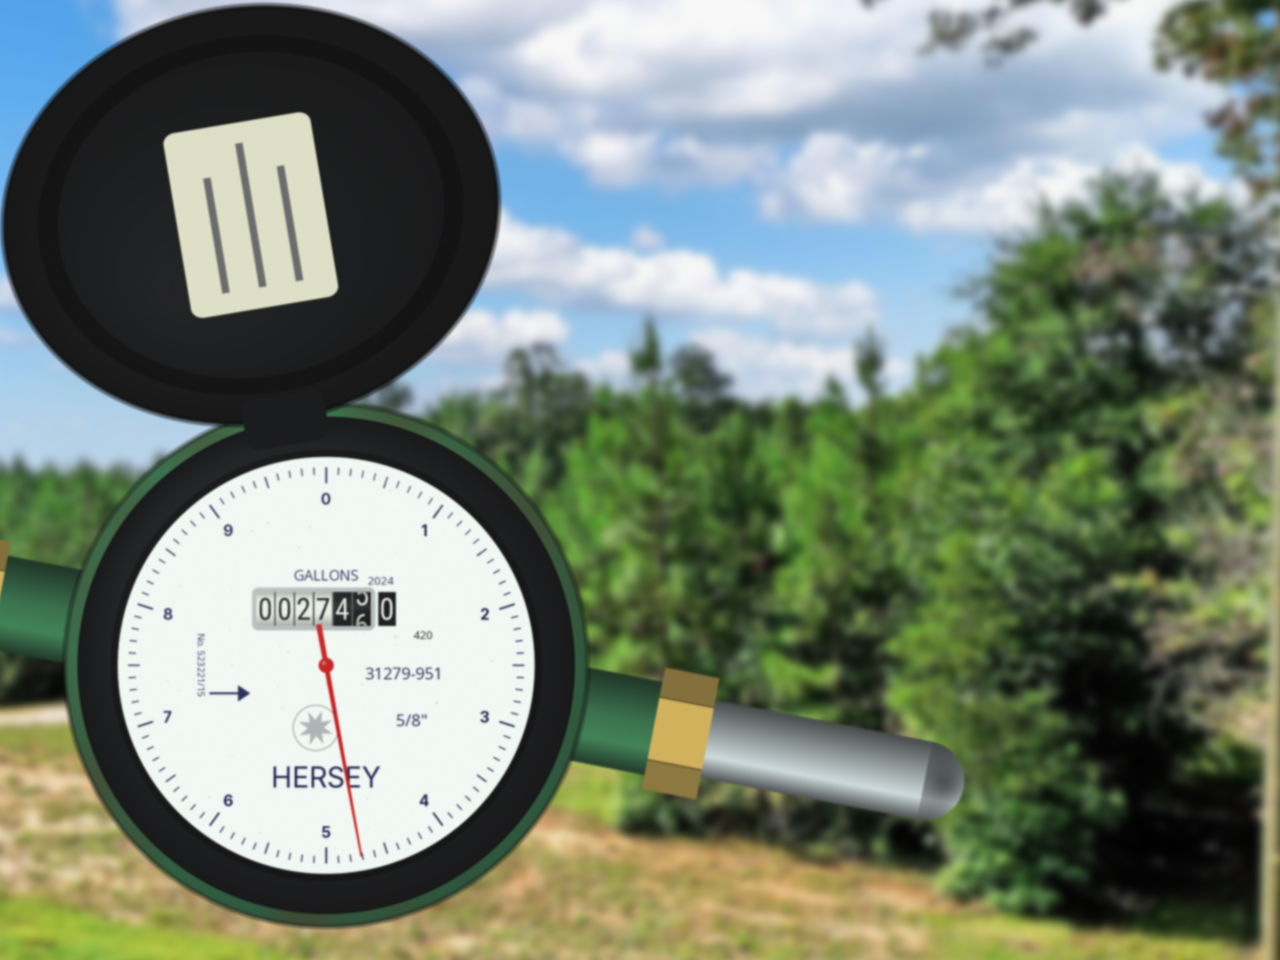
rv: 27454.7; gal
